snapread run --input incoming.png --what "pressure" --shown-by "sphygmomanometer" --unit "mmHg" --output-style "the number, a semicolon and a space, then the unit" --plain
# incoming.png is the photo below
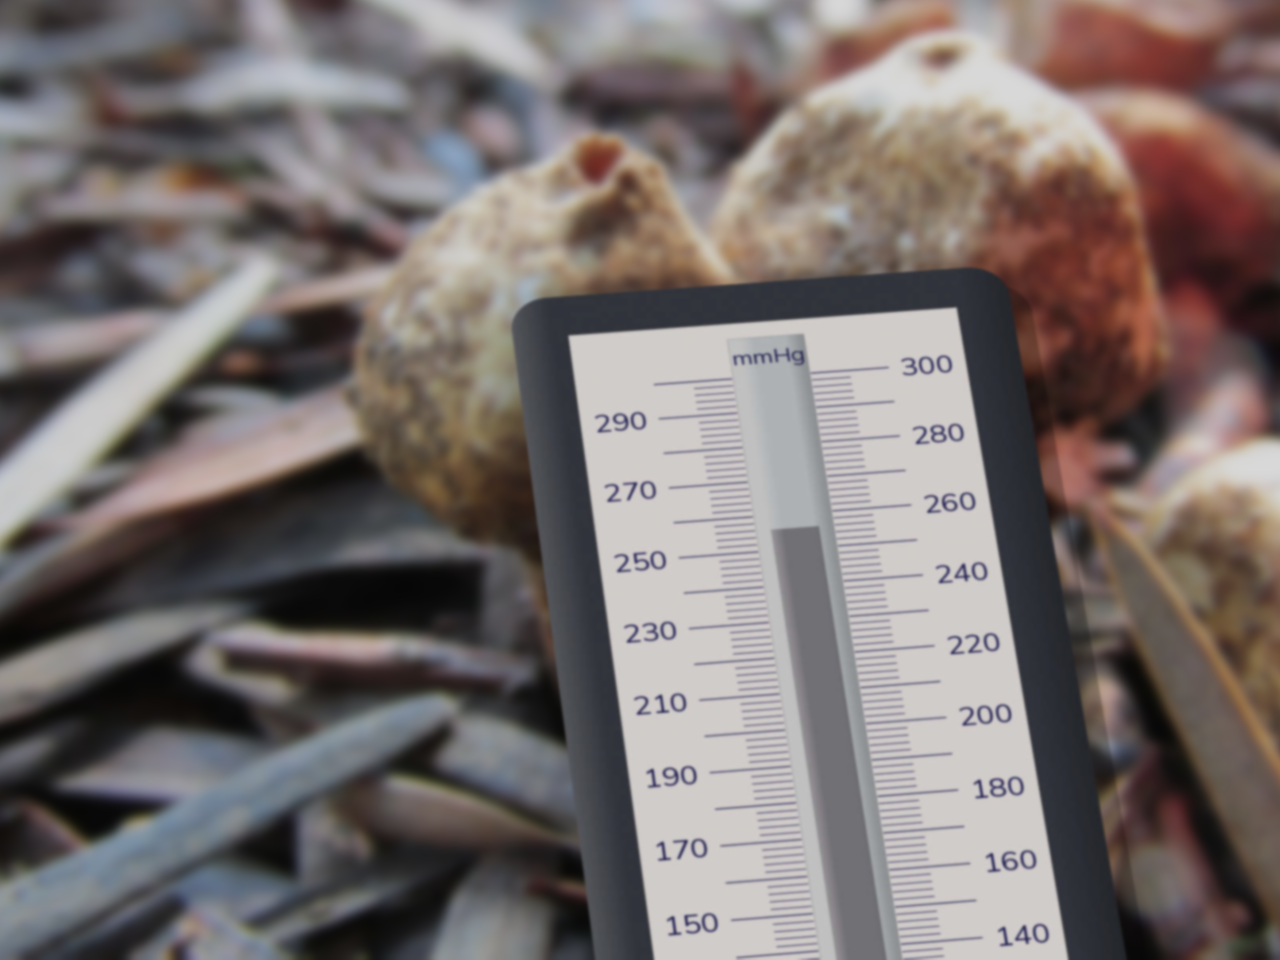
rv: 256; mmHg
